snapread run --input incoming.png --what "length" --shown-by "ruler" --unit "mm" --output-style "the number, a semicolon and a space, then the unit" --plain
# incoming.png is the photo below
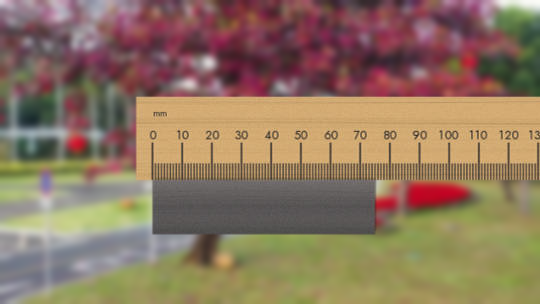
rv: 75; mm
